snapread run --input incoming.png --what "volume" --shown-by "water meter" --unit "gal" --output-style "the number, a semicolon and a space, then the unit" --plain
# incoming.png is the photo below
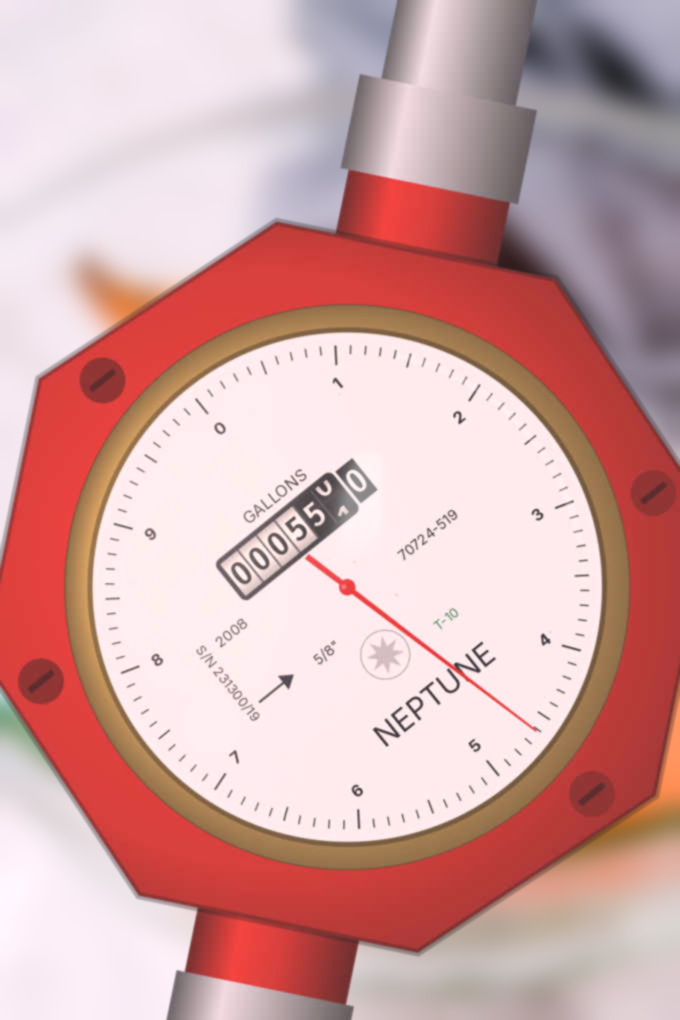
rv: 5504.6; gal
